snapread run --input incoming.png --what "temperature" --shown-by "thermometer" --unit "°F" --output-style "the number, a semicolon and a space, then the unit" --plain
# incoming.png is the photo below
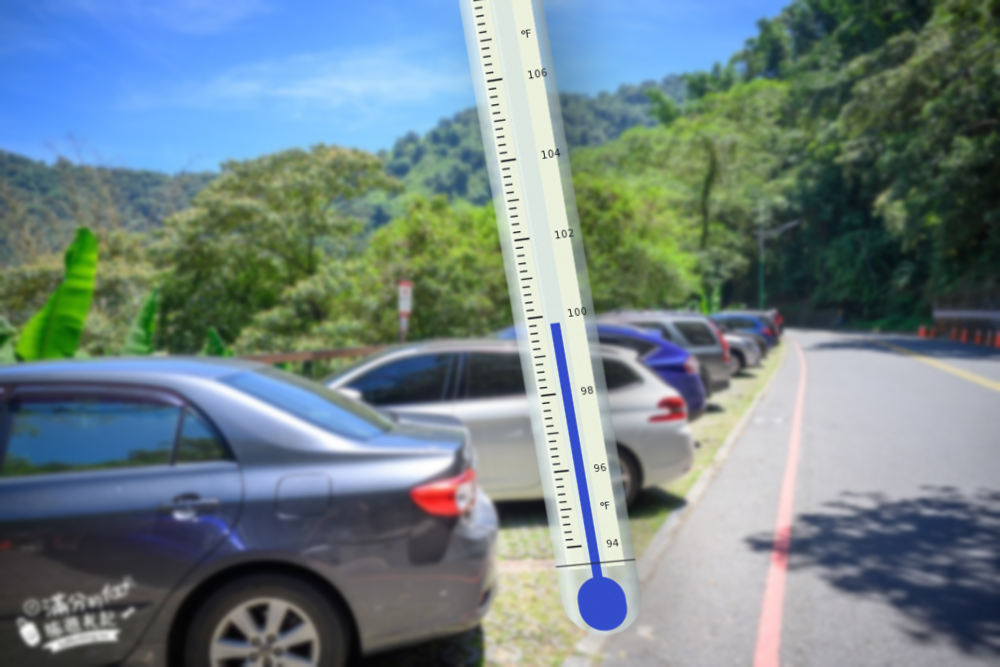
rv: 99.8; °F
